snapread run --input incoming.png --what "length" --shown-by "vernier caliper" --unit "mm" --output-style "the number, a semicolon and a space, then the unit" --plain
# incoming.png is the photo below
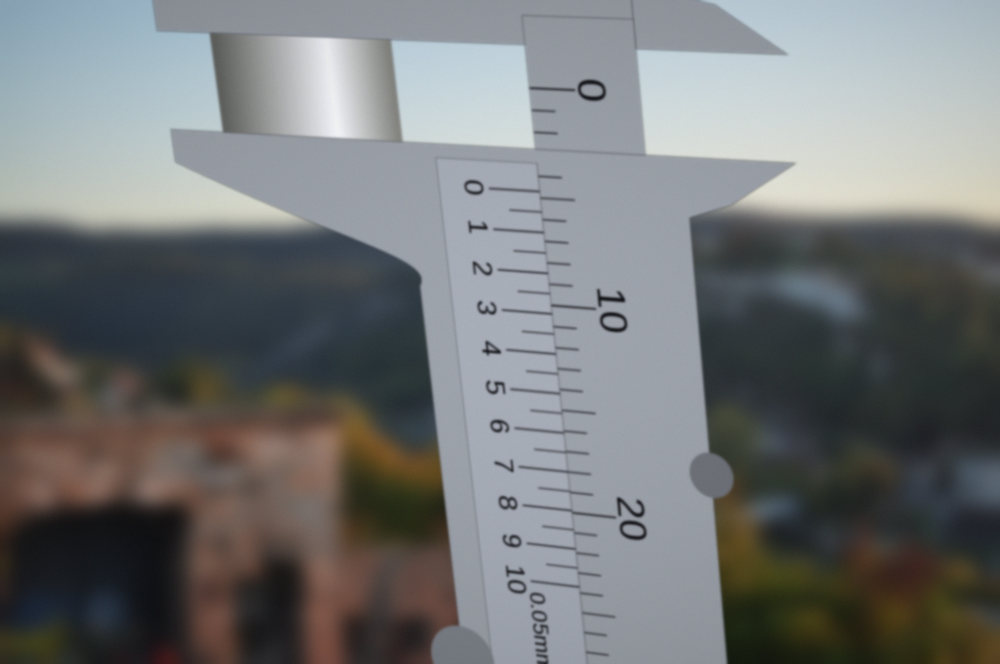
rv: 4.7; mm
